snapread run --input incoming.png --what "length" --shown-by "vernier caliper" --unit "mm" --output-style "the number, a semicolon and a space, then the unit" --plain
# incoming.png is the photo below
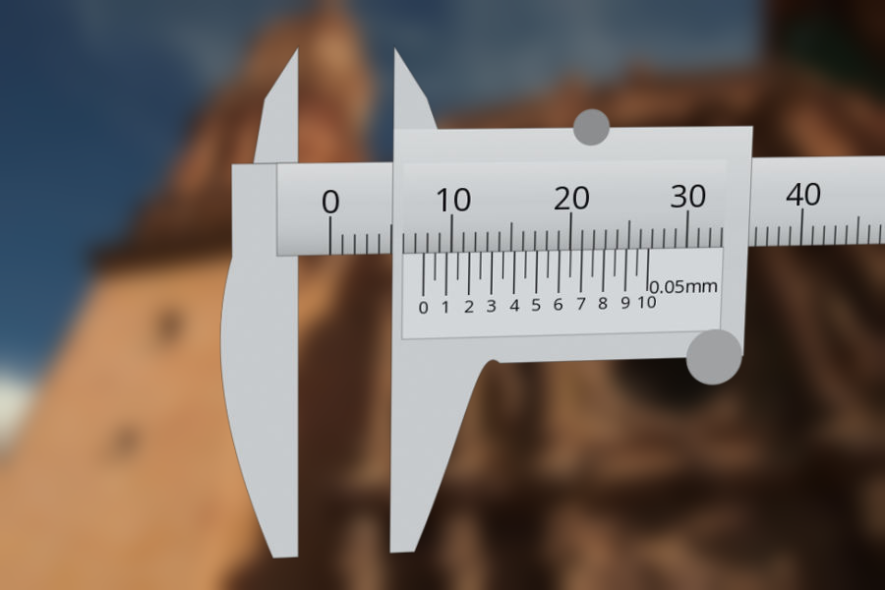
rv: 7.7; mm
